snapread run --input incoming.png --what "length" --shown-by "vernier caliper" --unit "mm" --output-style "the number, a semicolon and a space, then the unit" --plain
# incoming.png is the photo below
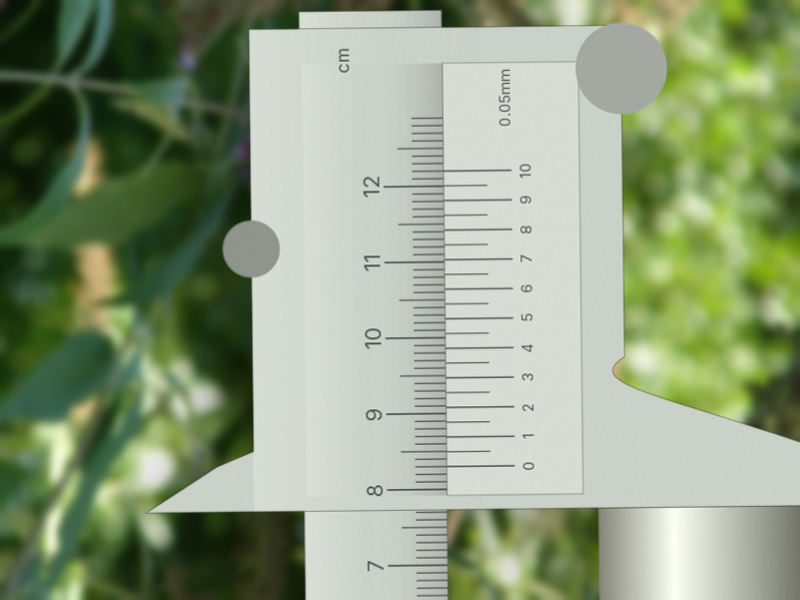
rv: 83.0; mm
